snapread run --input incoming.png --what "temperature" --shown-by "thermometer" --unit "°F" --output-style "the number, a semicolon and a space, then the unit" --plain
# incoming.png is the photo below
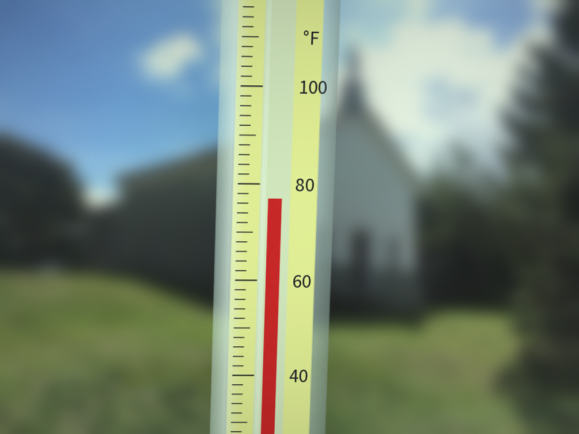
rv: 77; °F
